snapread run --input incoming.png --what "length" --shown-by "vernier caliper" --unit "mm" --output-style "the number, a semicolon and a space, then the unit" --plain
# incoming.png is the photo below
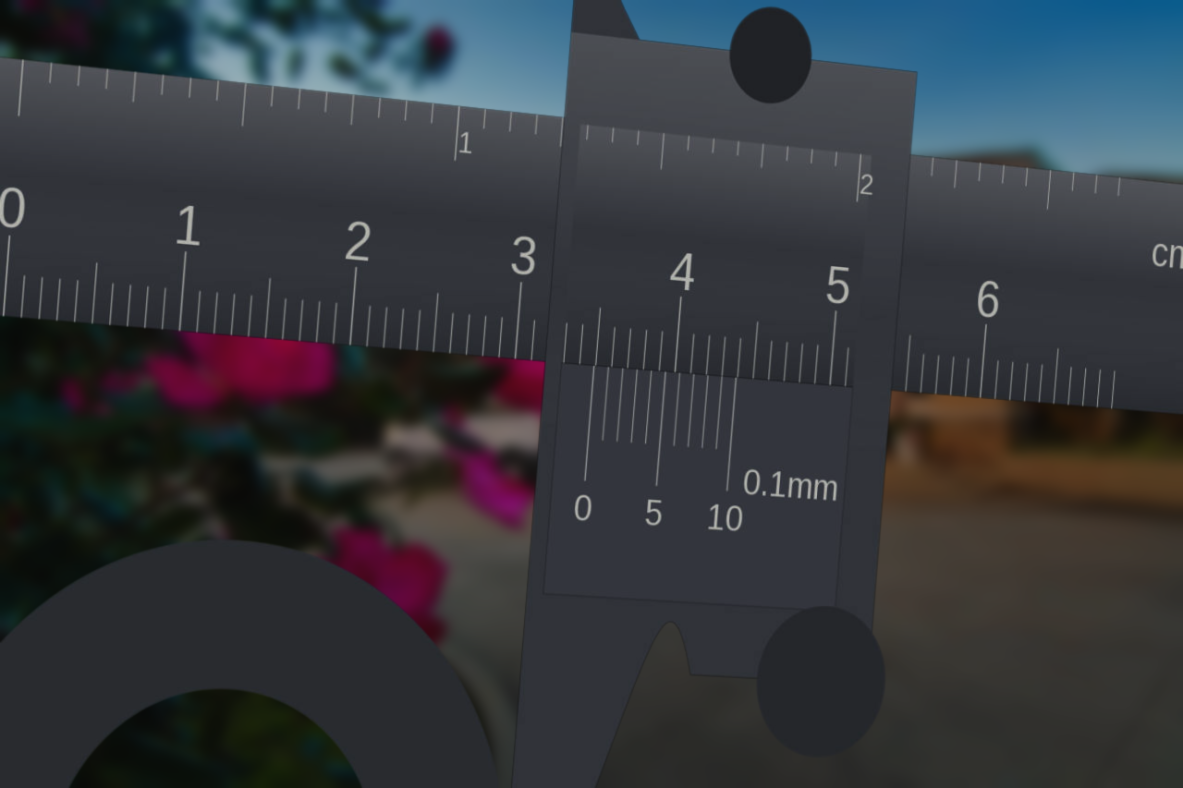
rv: 34.9; mm
